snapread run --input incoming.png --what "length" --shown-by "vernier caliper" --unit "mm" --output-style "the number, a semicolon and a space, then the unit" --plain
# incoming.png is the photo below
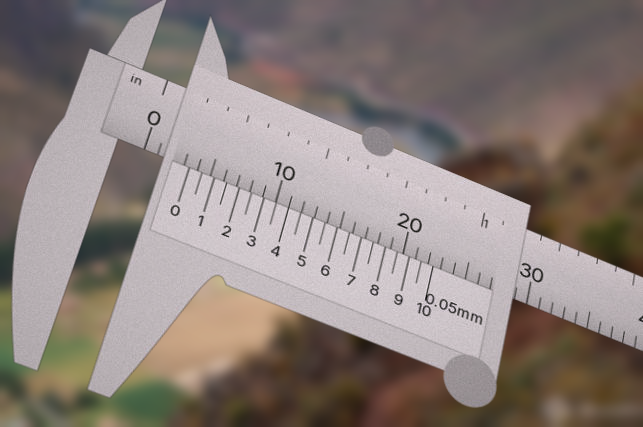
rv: 3.4; mm
